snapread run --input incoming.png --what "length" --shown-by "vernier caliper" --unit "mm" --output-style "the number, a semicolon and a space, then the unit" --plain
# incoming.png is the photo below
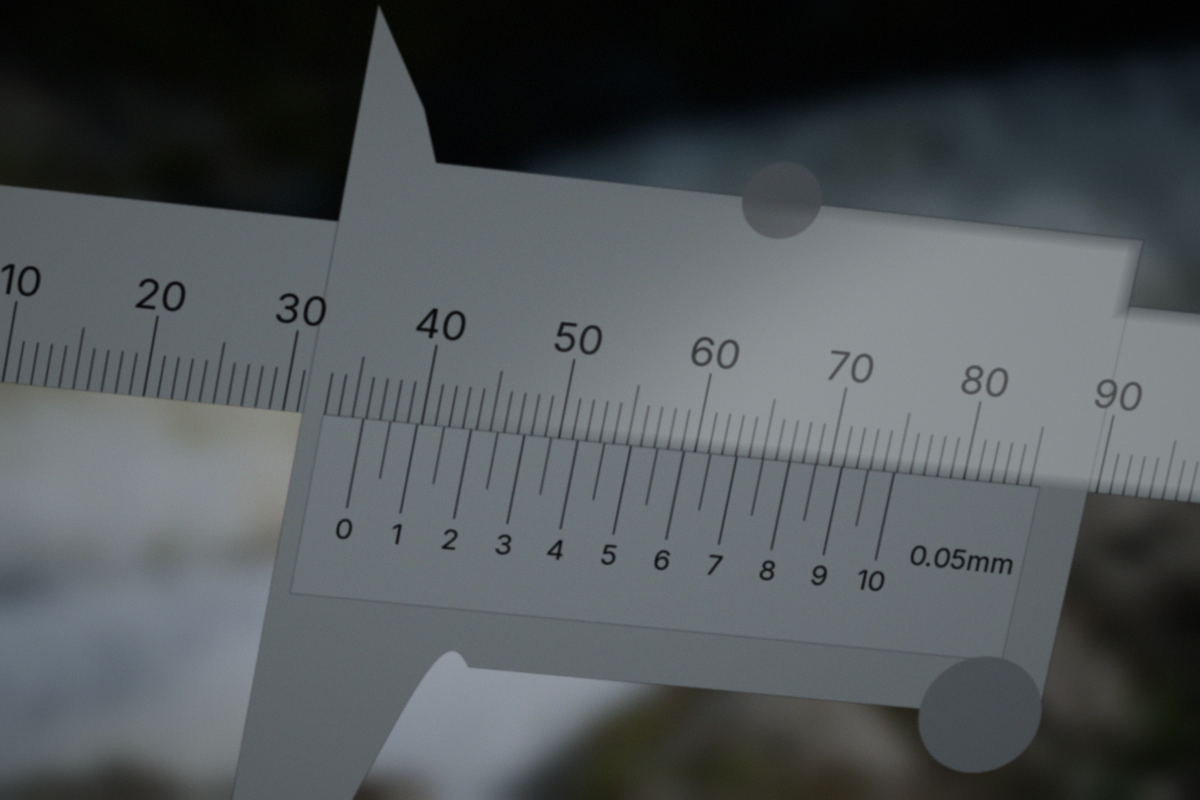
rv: 35.8; mm
